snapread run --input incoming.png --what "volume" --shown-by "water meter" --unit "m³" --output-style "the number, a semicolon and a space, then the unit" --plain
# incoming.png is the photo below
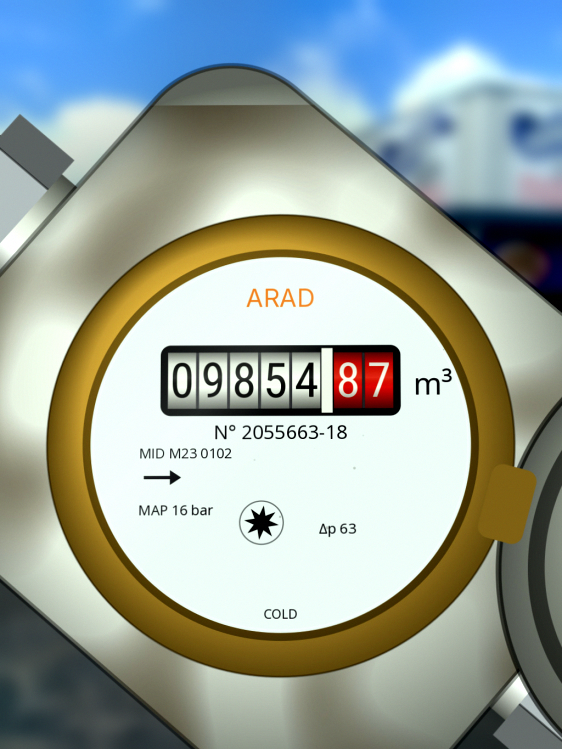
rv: 9854.87; m³
